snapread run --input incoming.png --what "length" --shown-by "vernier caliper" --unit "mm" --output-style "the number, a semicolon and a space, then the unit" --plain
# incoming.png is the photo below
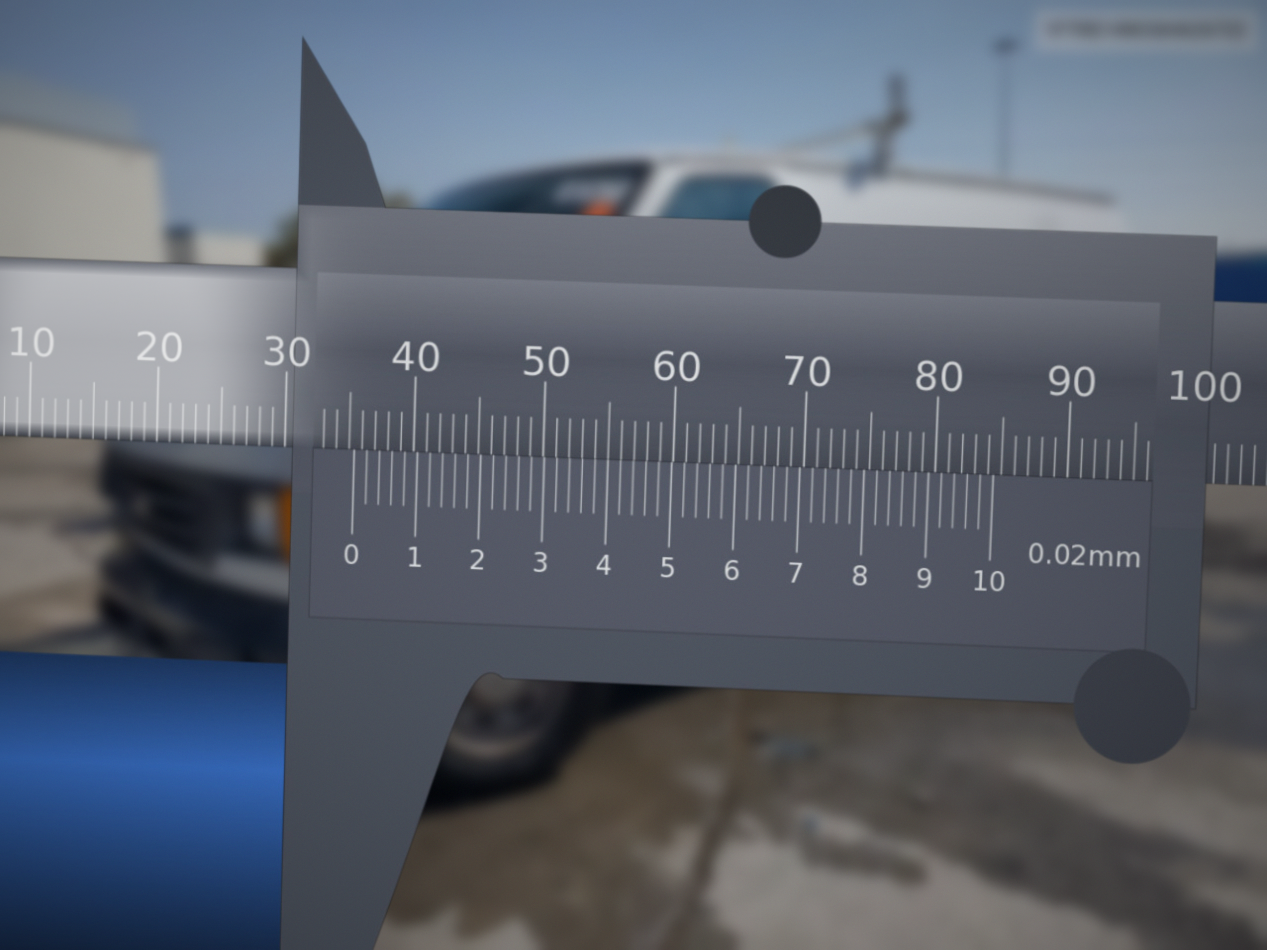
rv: 35.4; mm
